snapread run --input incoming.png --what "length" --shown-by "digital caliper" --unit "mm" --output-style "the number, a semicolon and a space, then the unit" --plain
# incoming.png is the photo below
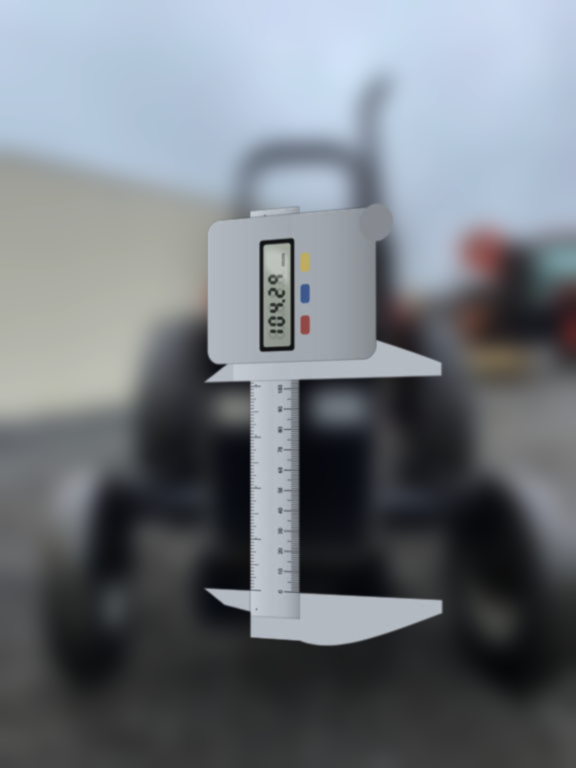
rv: 104.29; mm
